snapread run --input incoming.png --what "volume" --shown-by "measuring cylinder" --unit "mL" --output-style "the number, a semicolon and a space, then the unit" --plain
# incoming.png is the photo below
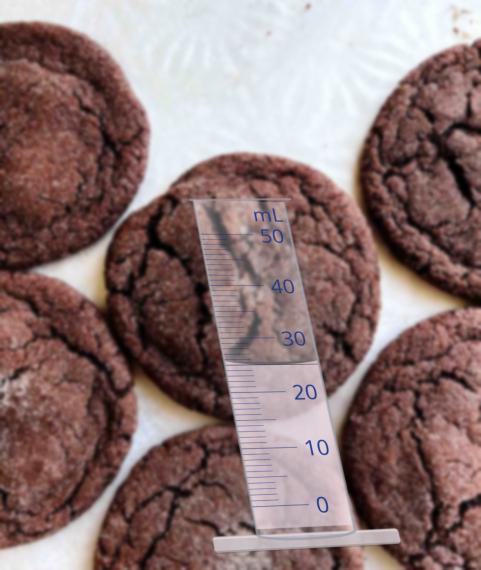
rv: 25; mL
